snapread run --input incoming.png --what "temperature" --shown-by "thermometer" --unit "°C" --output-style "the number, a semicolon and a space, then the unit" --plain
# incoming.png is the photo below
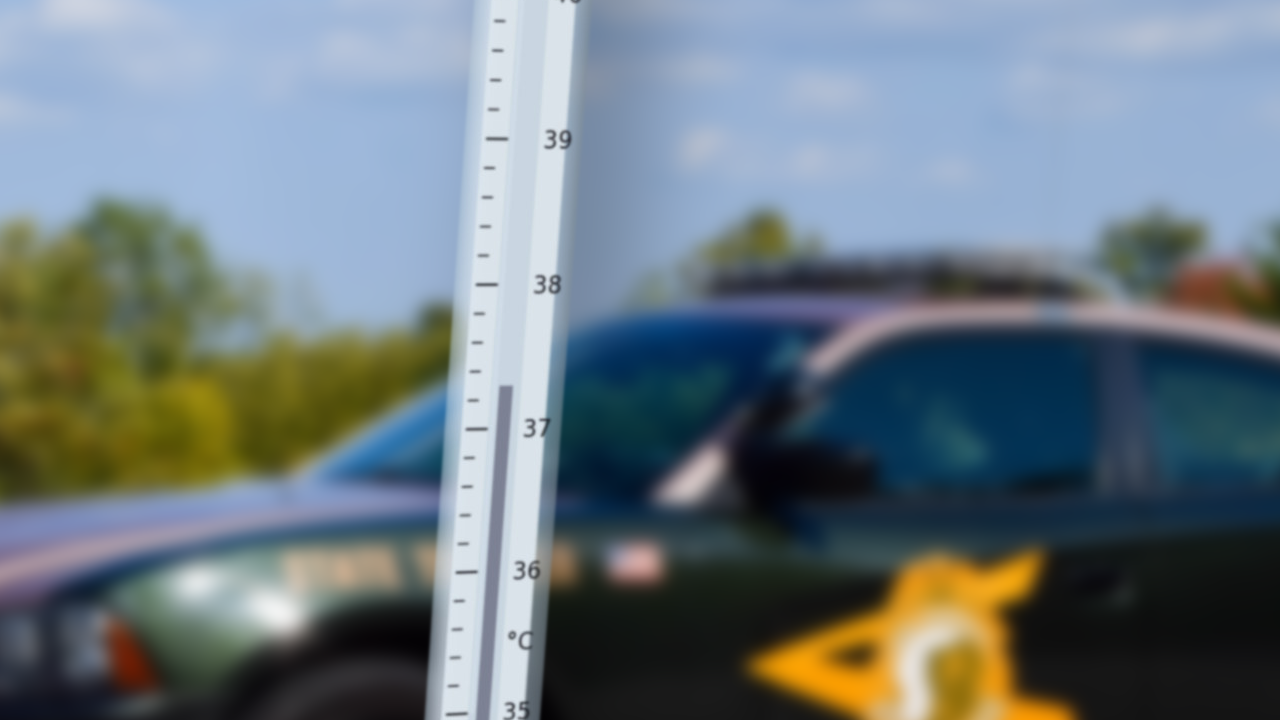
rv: 37.3; °C
